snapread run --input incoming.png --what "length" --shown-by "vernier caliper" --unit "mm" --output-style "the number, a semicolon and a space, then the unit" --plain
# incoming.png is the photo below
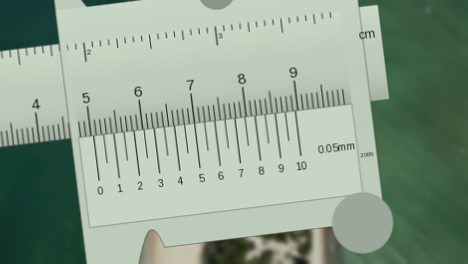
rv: 50.5; mm
